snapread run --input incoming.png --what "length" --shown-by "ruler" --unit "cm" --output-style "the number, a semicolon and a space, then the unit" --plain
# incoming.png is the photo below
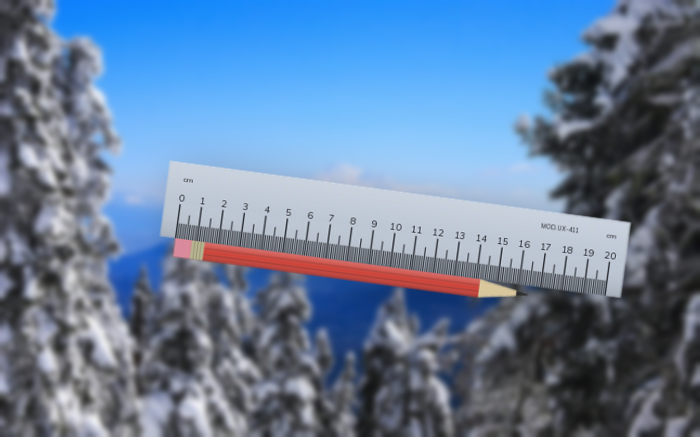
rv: 16.5; cm
